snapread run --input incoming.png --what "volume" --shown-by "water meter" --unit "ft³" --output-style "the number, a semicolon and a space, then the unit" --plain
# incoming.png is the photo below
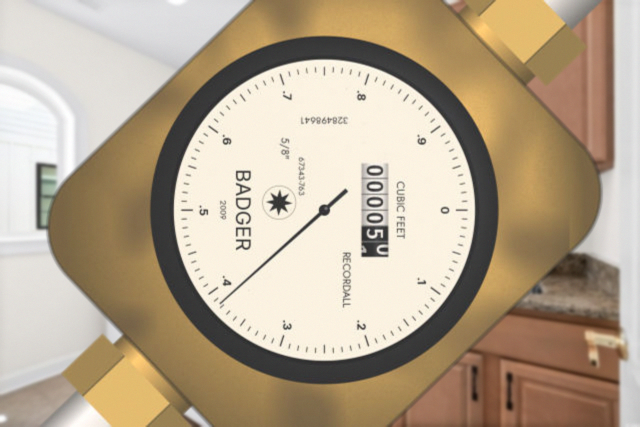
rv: 50.38; ft³
